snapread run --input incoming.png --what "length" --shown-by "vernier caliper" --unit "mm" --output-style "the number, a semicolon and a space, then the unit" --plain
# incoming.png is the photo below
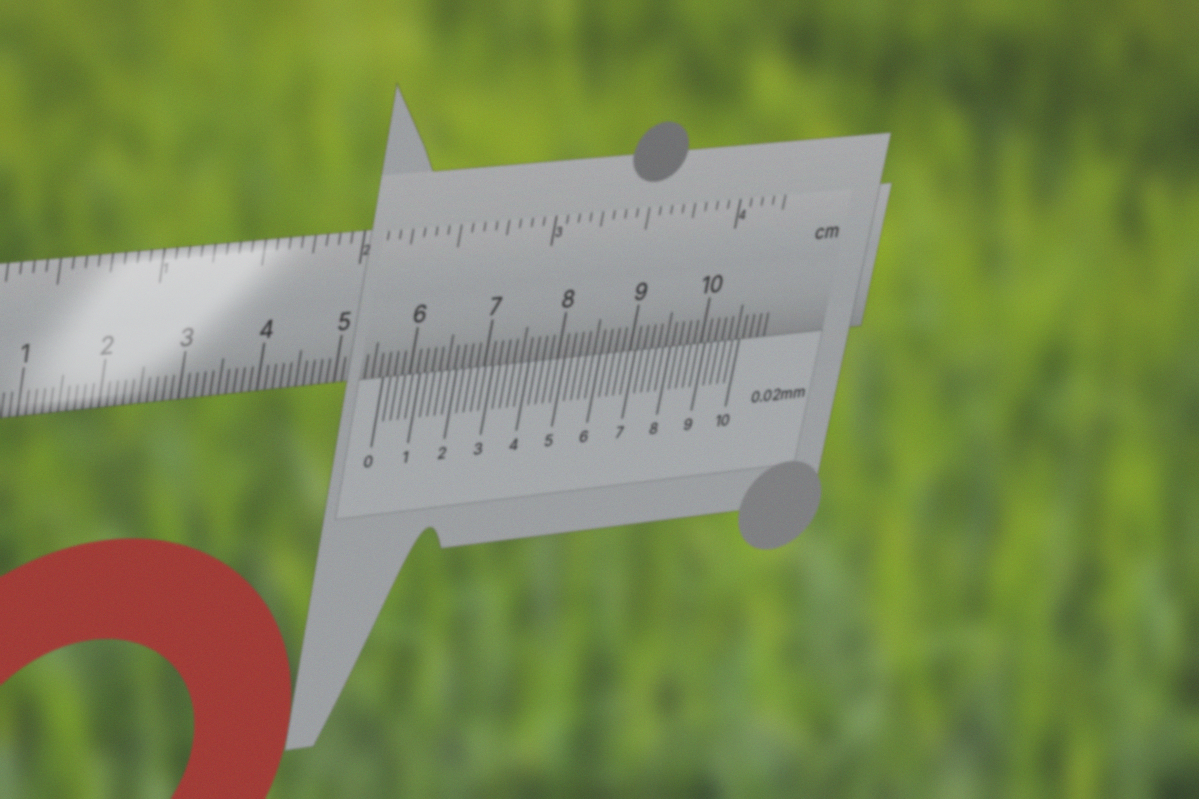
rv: 56.5; mm
